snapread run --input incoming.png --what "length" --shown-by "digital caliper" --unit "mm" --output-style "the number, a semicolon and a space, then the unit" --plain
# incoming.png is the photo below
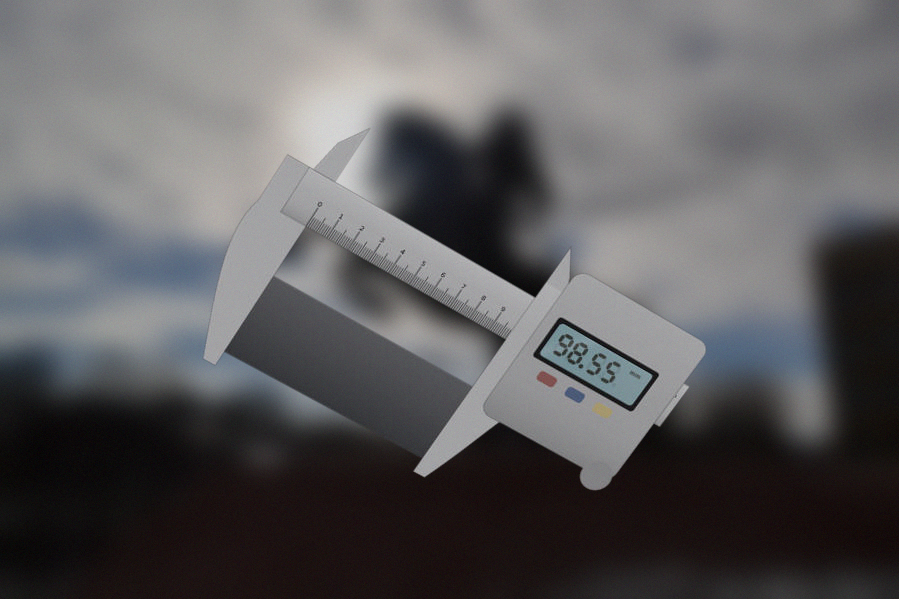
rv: 98.55; mm
